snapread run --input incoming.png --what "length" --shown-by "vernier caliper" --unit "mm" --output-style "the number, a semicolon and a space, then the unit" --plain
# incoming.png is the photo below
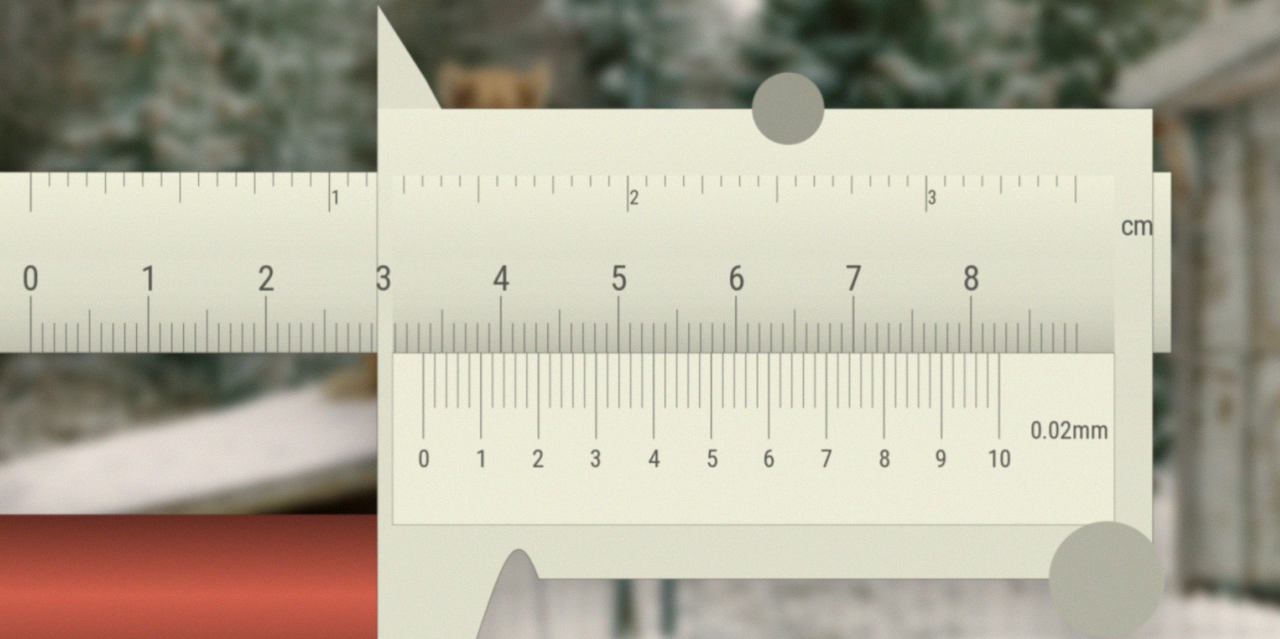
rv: 33.4; mm
